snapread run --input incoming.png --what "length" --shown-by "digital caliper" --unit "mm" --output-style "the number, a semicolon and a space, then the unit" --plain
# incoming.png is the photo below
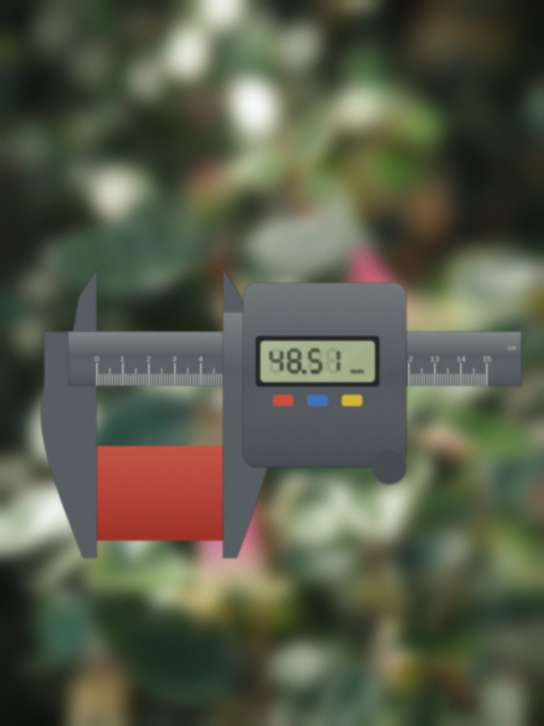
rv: 48.51; mm
